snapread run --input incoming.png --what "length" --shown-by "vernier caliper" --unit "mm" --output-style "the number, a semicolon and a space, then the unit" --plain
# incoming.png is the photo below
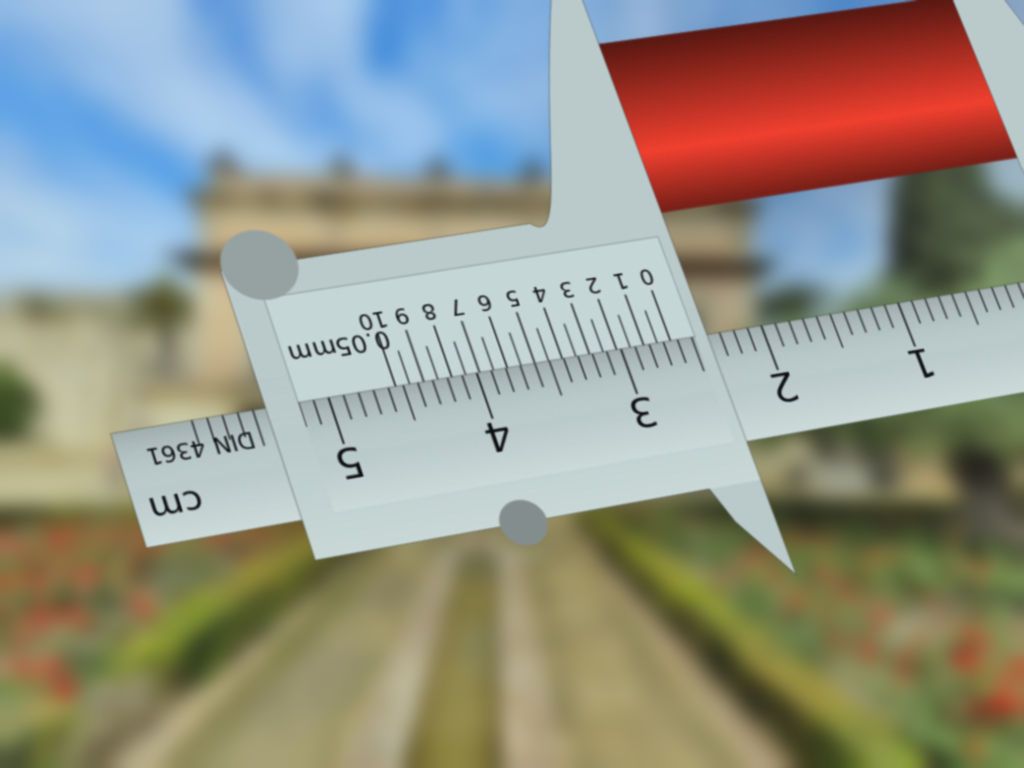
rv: 26.5; mm
